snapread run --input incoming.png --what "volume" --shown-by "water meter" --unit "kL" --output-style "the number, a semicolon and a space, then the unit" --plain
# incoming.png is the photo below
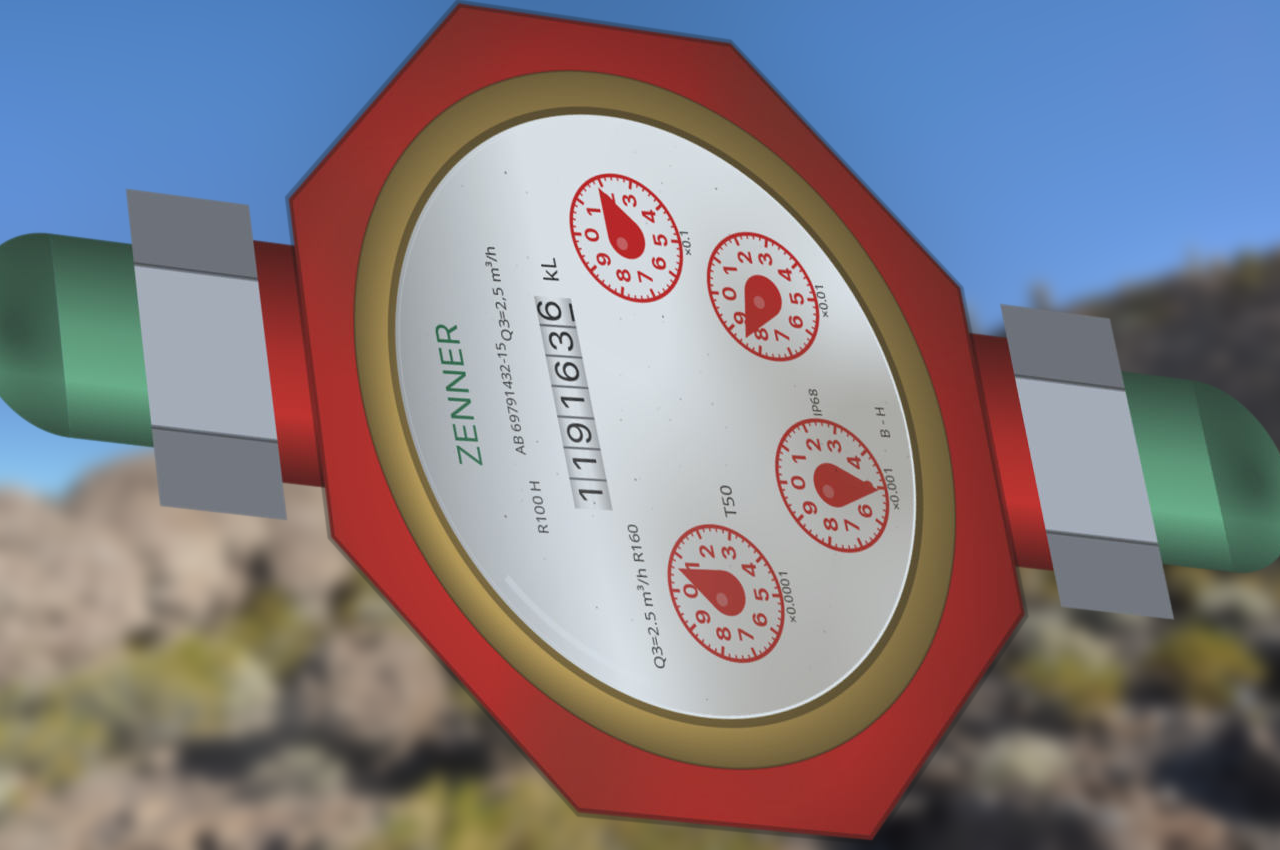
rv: 1191636.1850; kL
